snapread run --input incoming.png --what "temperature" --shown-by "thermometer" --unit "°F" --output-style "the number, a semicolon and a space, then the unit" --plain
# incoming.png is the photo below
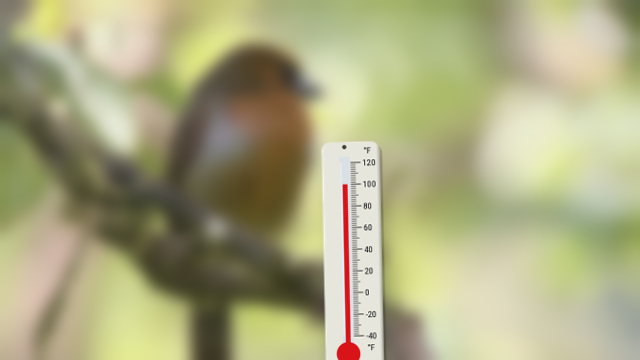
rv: 100; °F
